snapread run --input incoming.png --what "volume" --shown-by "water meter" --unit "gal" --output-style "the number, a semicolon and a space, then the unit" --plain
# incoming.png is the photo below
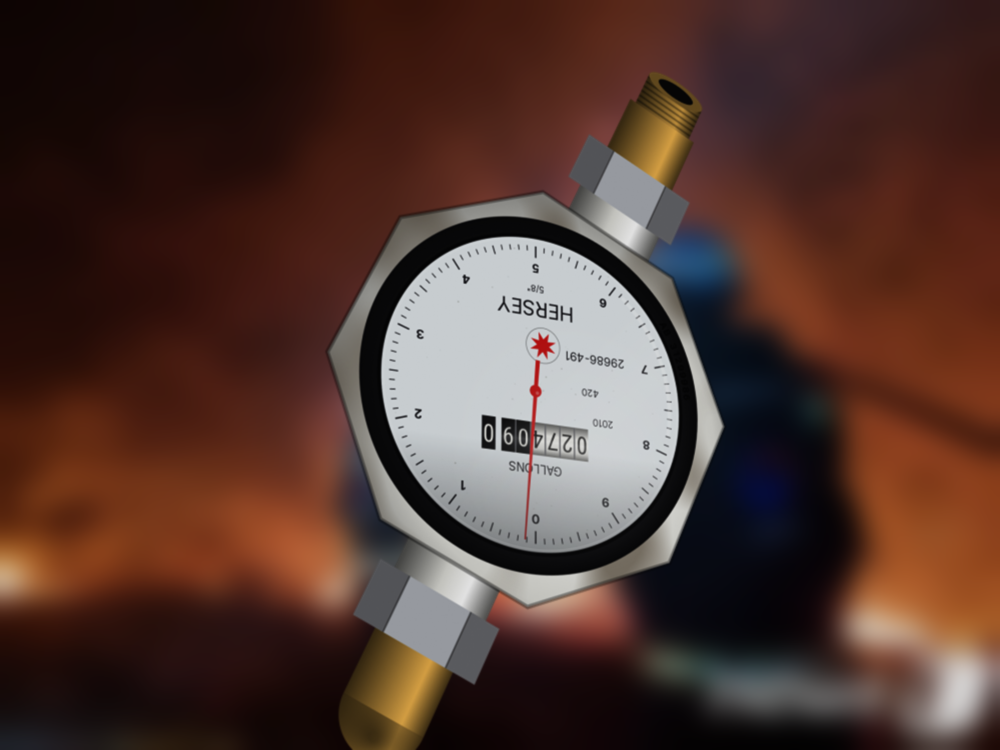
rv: 274090.1; gal
